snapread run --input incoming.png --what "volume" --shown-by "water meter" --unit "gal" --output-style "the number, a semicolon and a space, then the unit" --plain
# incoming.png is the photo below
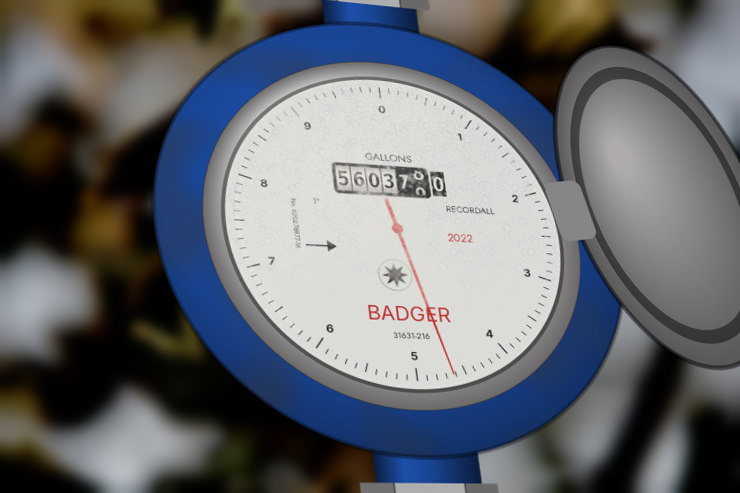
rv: 5603784.6; gal
